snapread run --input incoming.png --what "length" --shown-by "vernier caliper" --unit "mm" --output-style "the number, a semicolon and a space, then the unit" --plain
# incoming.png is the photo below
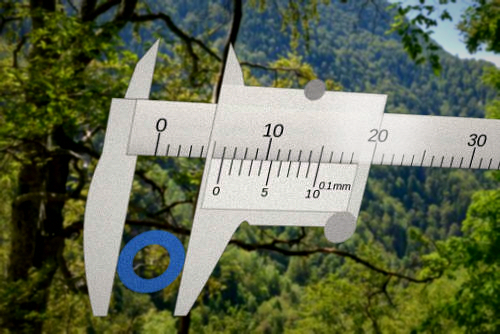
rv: 6.0; mm
